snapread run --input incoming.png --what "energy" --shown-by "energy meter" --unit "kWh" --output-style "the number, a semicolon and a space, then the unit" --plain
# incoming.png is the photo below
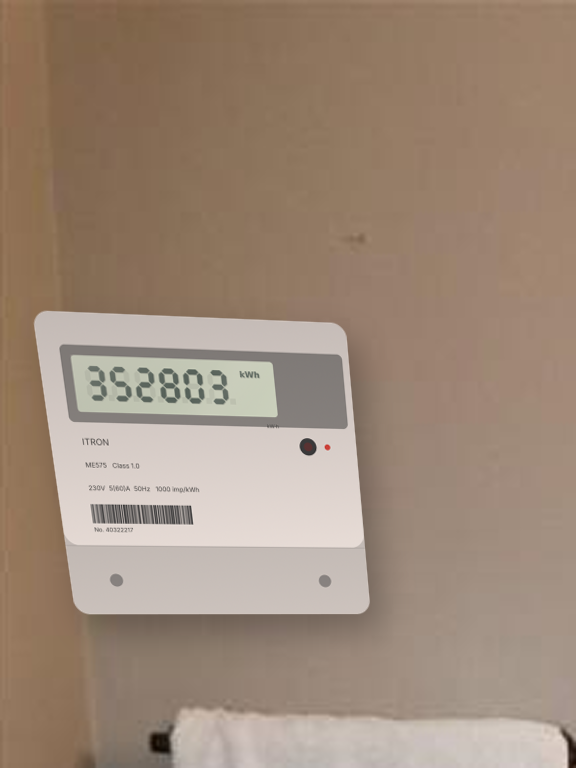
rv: 352803; kWh
